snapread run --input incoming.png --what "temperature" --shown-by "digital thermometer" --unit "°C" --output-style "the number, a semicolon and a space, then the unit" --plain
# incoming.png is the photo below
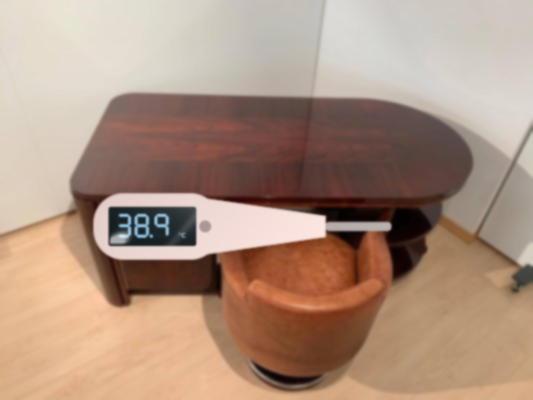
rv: 38.9; °C
